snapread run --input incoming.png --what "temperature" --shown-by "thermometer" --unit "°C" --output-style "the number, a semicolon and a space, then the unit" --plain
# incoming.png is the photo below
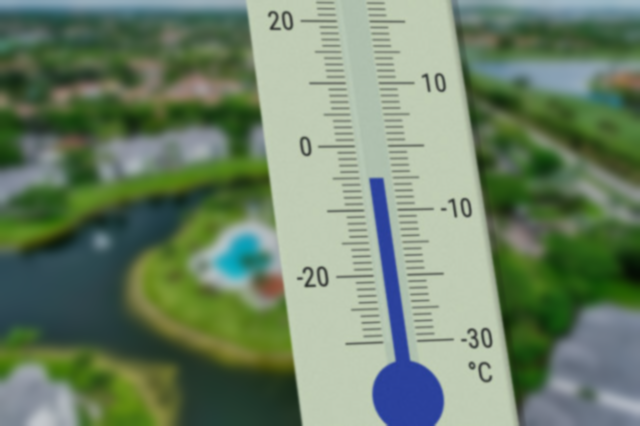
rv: -5; °C
